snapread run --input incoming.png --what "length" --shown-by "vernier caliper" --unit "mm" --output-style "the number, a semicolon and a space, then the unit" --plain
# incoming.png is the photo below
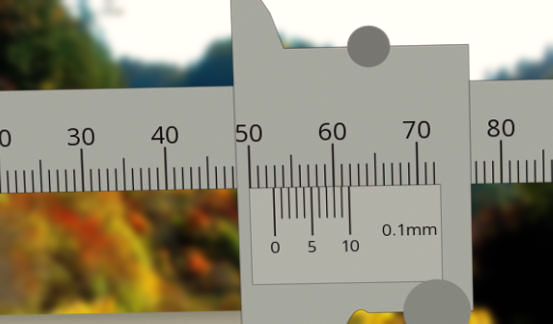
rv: 52.8; mm
